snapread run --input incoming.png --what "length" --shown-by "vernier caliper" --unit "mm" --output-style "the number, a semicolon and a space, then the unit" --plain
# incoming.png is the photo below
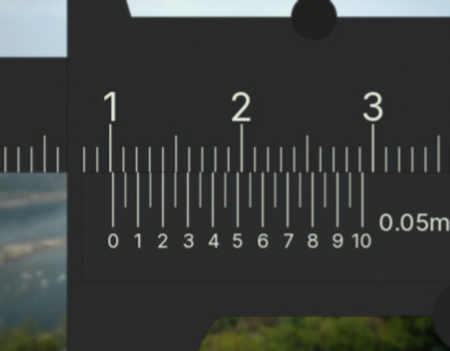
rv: 10.2; mm
